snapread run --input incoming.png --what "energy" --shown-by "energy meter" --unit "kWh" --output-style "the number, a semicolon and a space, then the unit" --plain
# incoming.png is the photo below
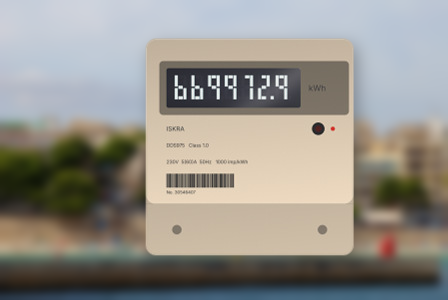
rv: 669972.9; kWh
